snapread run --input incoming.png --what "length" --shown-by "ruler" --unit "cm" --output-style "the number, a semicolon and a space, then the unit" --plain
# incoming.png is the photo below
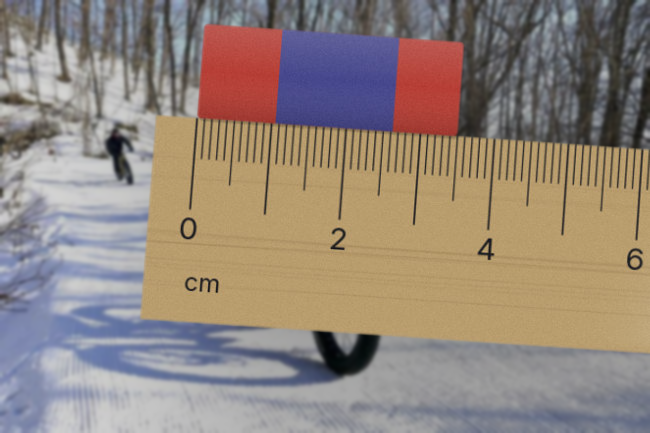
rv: 3.5; cm
